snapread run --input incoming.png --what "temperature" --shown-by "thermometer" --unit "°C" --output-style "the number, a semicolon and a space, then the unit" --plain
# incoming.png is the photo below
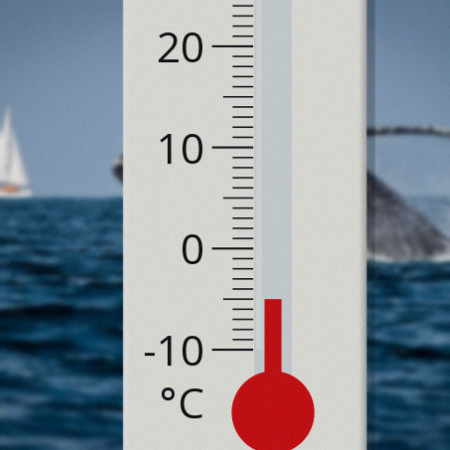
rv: -5; °C
